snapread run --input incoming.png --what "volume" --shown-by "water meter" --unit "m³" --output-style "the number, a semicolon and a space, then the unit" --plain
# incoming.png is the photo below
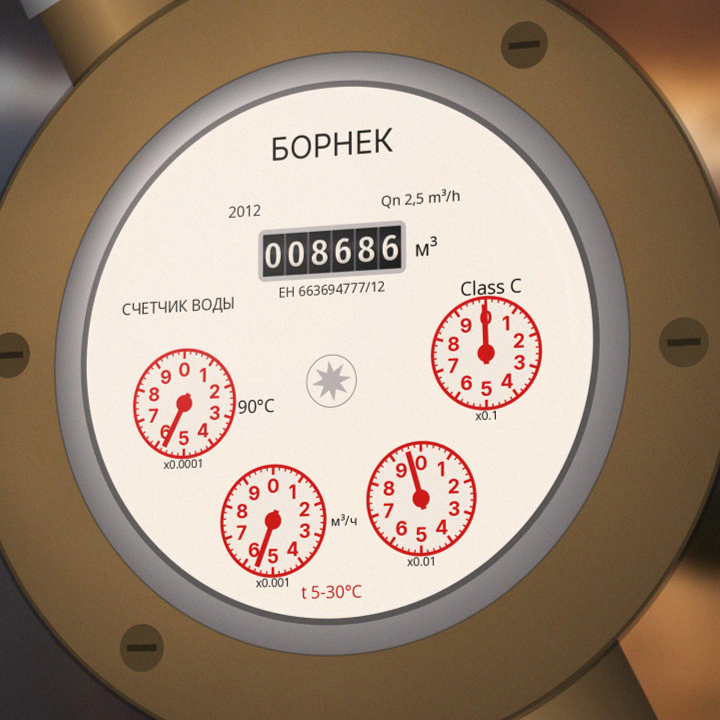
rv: 8685.9955; m³
